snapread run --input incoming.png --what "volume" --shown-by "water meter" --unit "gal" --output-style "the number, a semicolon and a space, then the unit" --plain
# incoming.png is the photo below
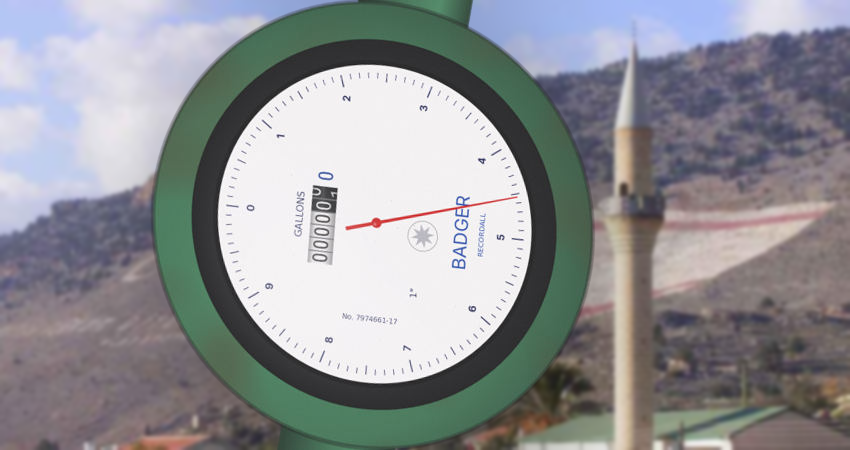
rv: 4.5; gal
